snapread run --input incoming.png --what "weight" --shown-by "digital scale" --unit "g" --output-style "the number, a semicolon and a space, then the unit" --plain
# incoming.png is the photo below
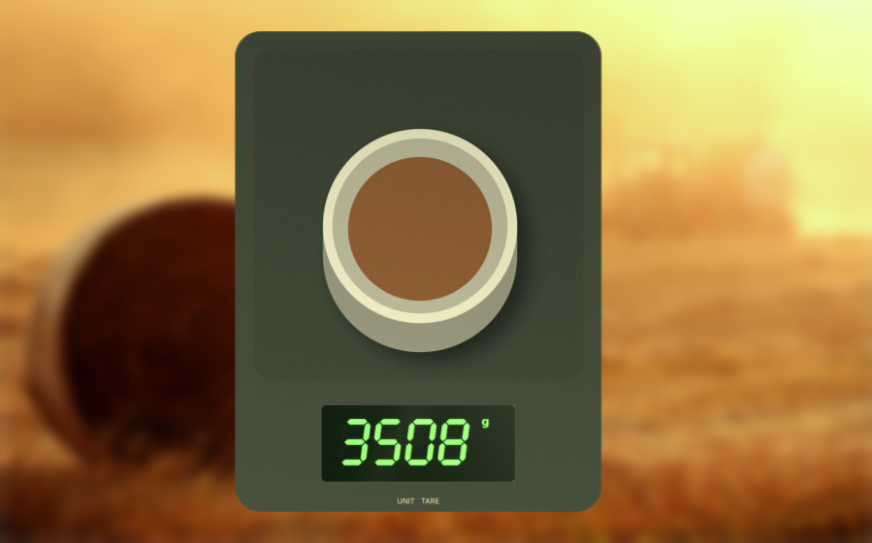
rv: 3508; g
